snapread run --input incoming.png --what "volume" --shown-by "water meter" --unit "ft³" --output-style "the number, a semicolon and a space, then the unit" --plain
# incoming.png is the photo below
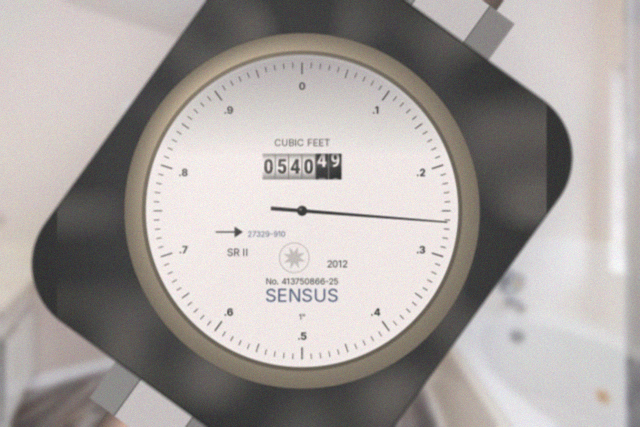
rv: 54049.26; ft³
